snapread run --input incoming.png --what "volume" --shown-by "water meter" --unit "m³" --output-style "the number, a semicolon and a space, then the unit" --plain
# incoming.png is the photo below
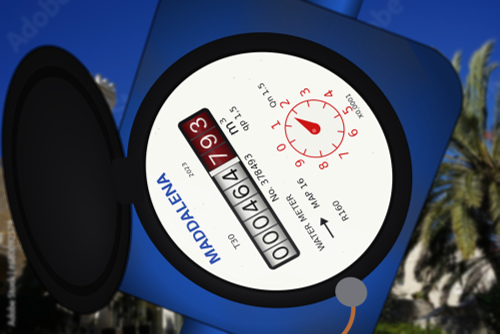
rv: 464.7931; m³
